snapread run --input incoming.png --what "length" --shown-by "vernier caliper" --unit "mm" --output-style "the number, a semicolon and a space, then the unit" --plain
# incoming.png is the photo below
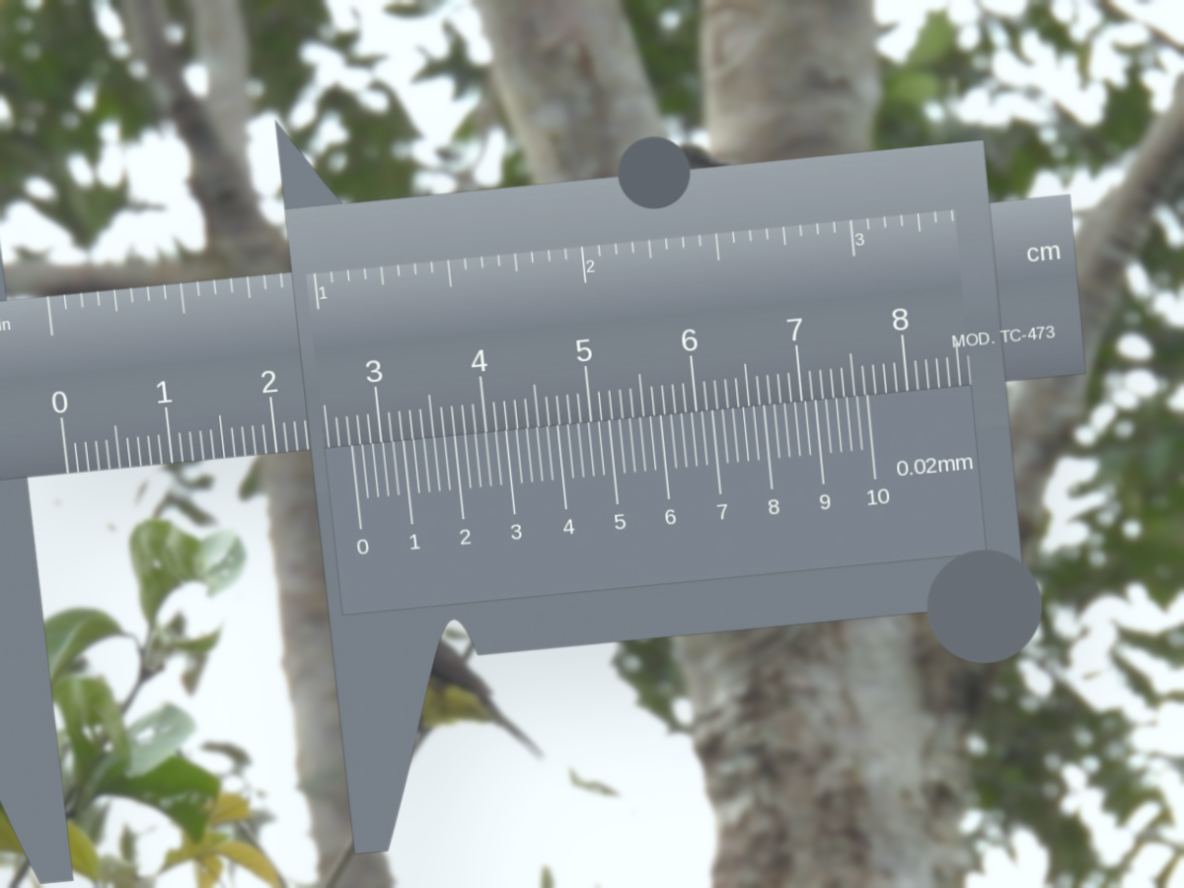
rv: 27.2; mm
